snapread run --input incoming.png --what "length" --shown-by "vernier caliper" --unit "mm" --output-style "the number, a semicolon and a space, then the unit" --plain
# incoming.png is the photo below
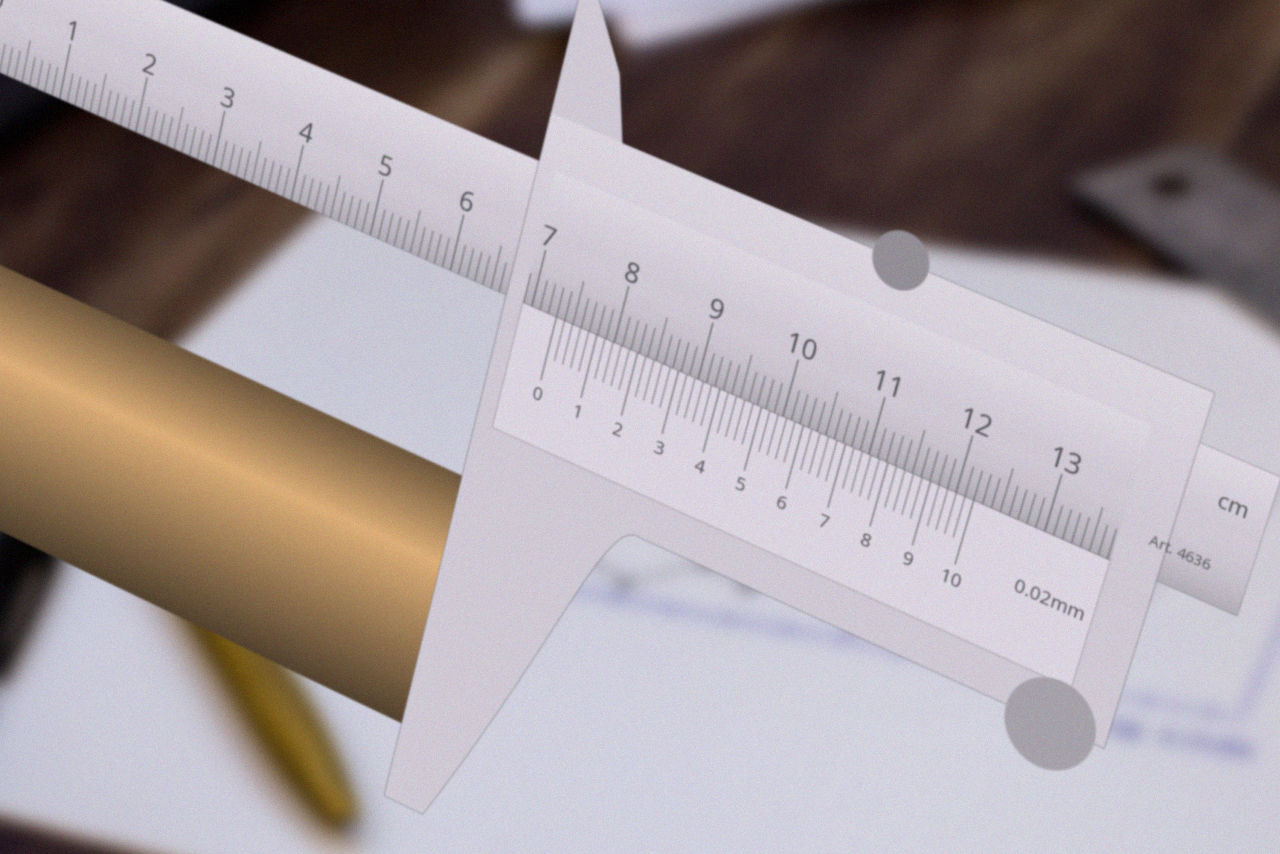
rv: 73.0; mm
